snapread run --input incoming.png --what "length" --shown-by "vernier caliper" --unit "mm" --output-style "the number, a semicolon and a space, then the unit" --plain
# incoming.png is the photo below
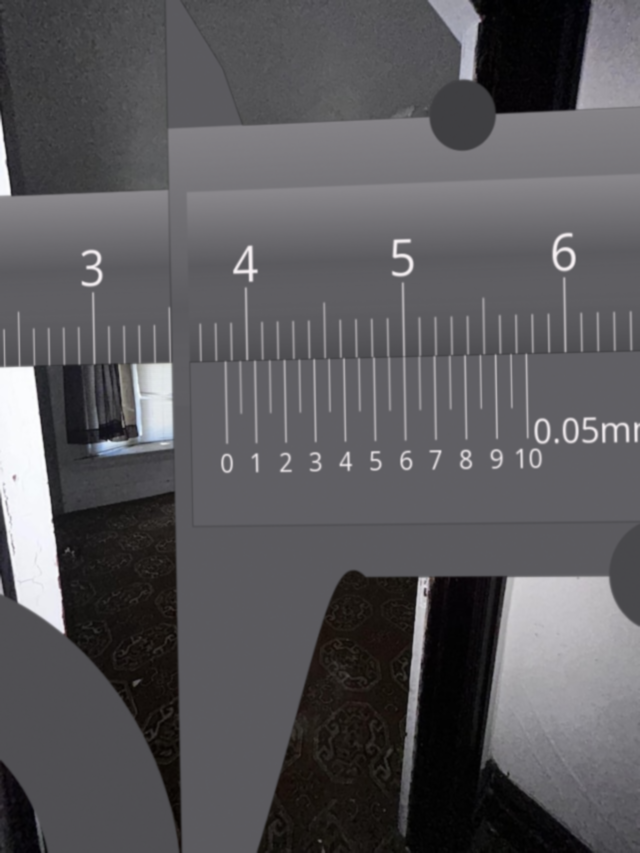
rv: 38.6; mm
